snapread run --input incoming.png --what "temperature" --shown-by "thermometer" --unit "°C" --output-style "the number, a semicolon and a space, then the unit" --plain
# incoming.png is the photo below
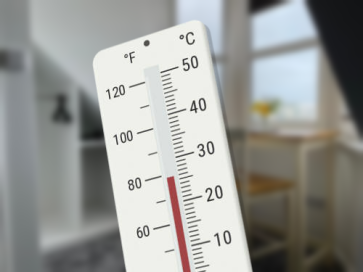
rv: 26; °C
